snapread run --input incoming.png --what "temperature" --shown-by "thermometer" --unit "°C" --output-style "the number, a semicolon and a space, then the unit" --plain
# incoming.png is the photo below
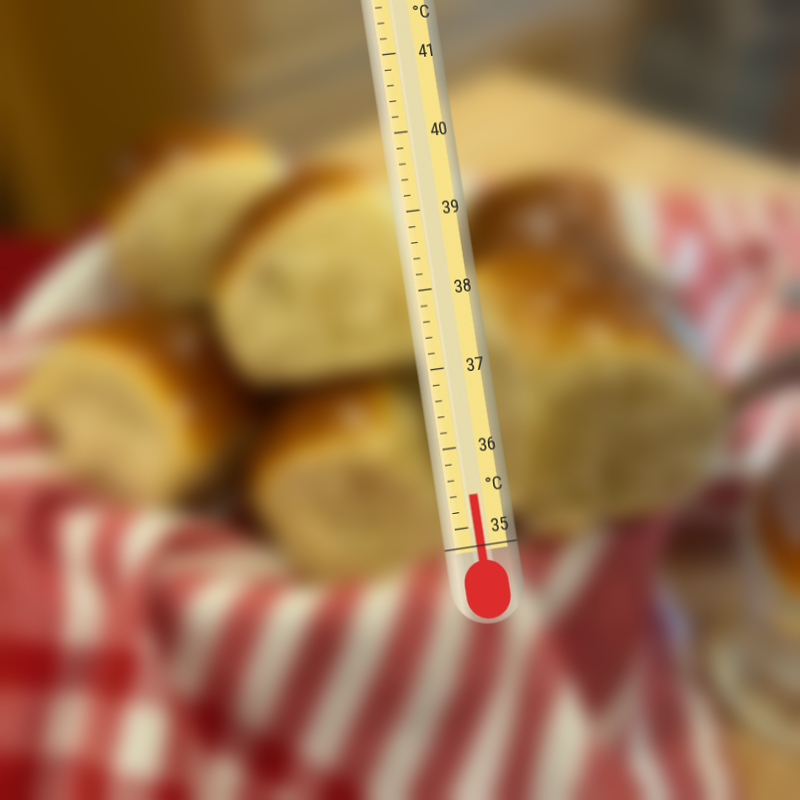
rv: 35.4; °C
